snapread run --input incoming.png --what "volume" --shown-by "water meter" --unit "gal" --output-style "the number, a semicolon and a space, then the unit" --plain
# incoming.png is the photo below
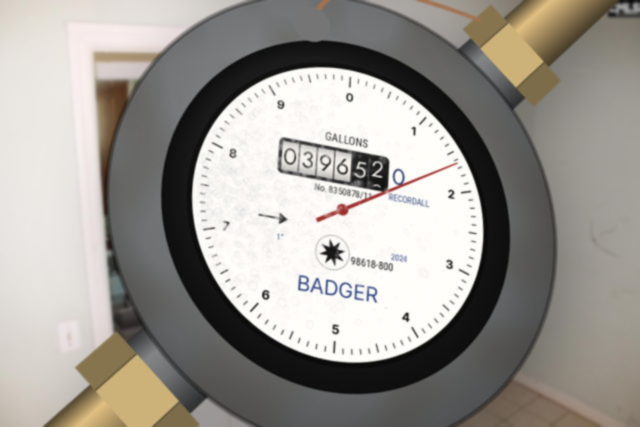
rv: 396521.6; gal
